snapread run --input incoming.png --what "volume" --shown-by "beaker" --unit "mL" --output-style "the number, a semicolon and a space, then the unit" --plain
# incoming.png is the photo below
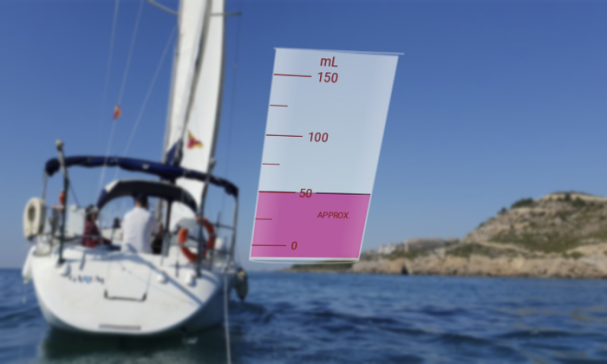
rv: 50; mL
